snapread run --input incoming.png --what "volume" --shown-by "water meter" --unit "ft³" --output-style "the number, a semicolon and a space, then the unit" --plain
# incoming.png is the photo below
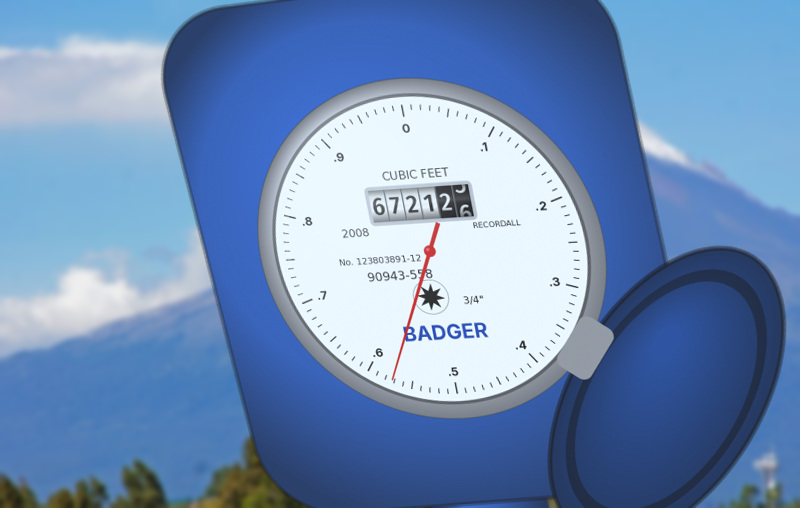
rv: 672125.57; ft³
